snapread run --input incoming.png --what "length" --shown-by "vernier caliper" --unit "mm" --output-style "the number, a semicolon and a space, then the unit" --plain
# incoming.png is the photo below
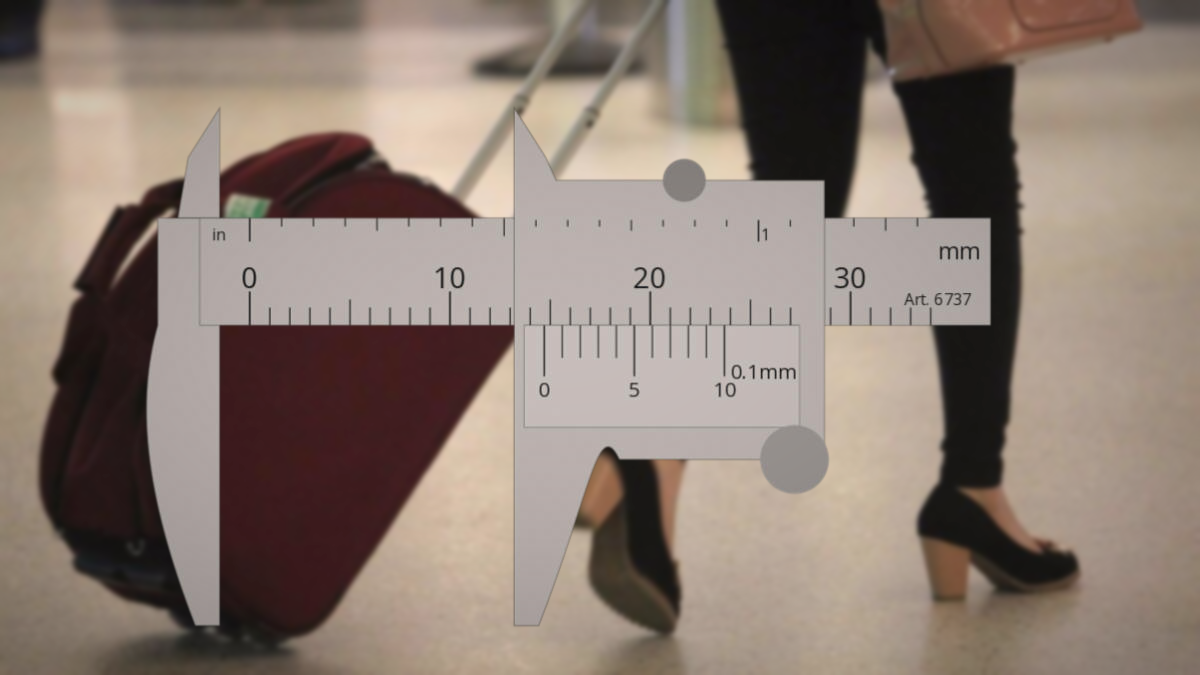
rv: 14.7; mm
